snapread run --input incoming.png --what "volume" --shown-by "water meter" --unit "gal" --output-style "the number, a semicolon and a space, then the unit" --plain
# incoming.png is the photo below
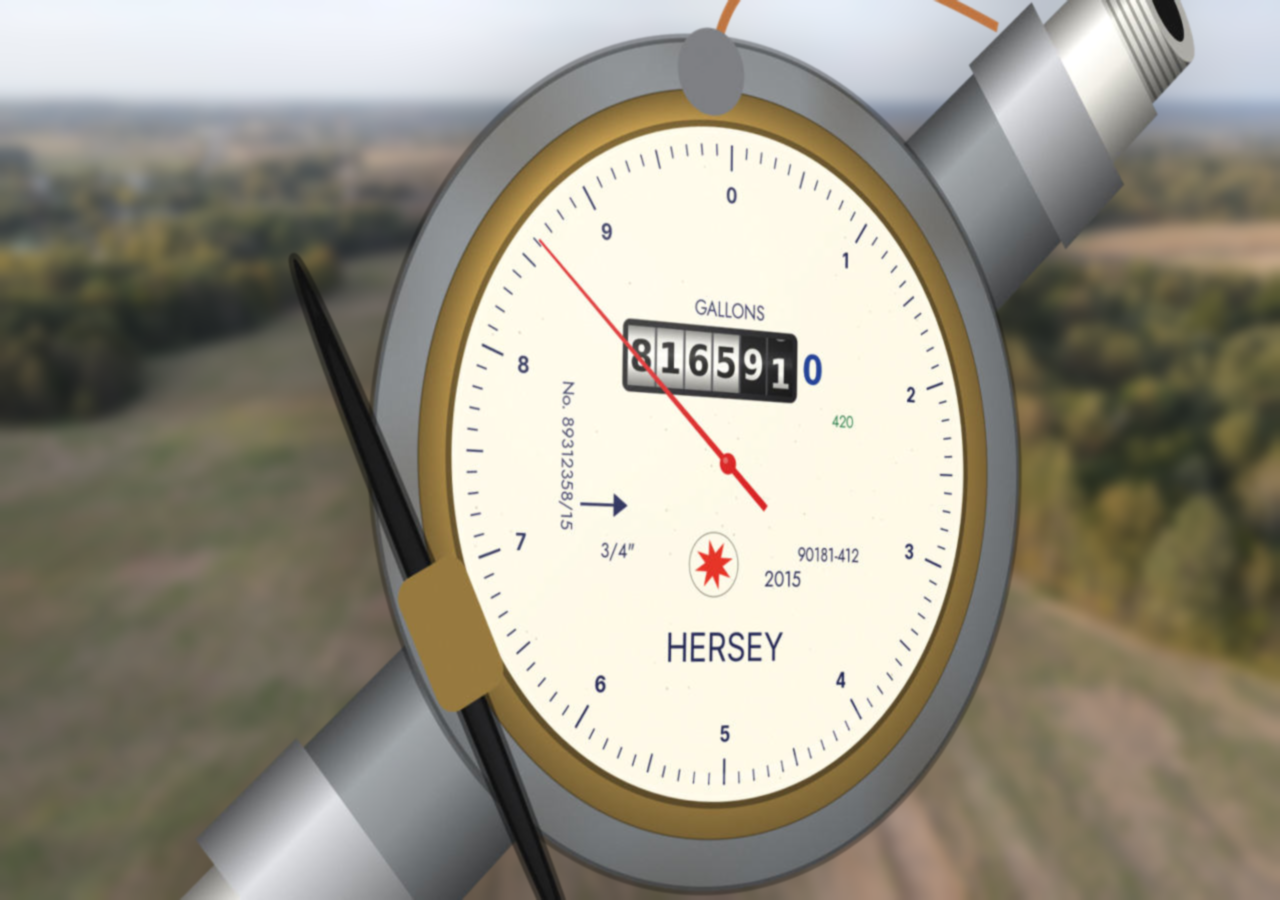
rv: 8165908.6; gal
